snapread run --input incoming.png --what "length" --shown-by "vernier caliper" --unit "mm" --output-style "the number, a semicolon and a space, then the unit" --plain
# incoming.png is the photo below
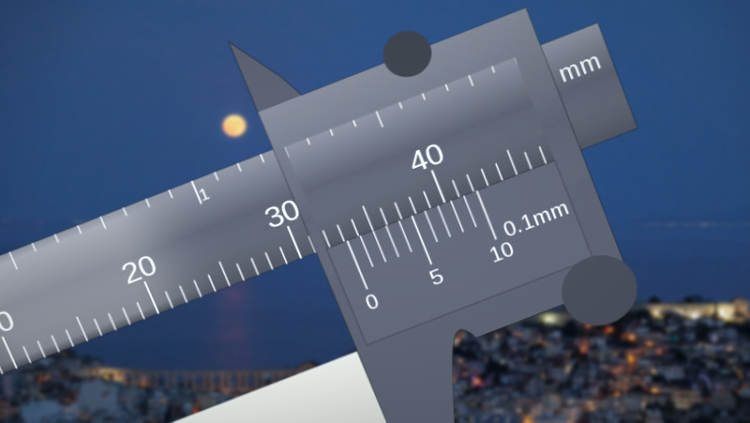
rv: 33.2; mm
